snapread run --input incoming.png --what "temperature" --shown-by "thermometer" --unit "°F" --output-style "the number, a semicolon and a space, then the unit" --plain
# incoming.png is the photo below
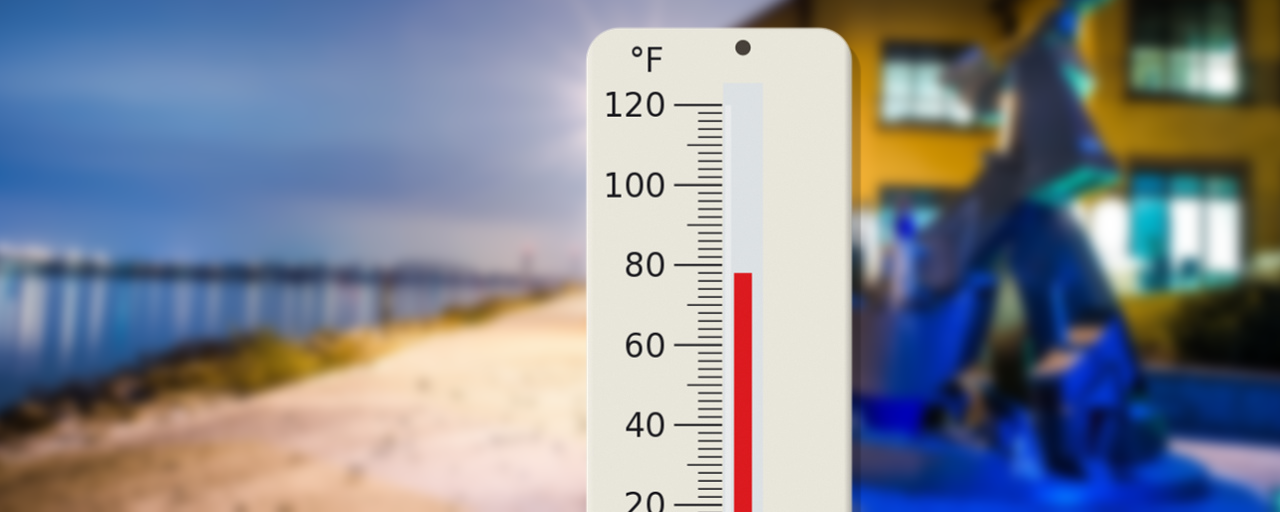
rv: 78; °F
